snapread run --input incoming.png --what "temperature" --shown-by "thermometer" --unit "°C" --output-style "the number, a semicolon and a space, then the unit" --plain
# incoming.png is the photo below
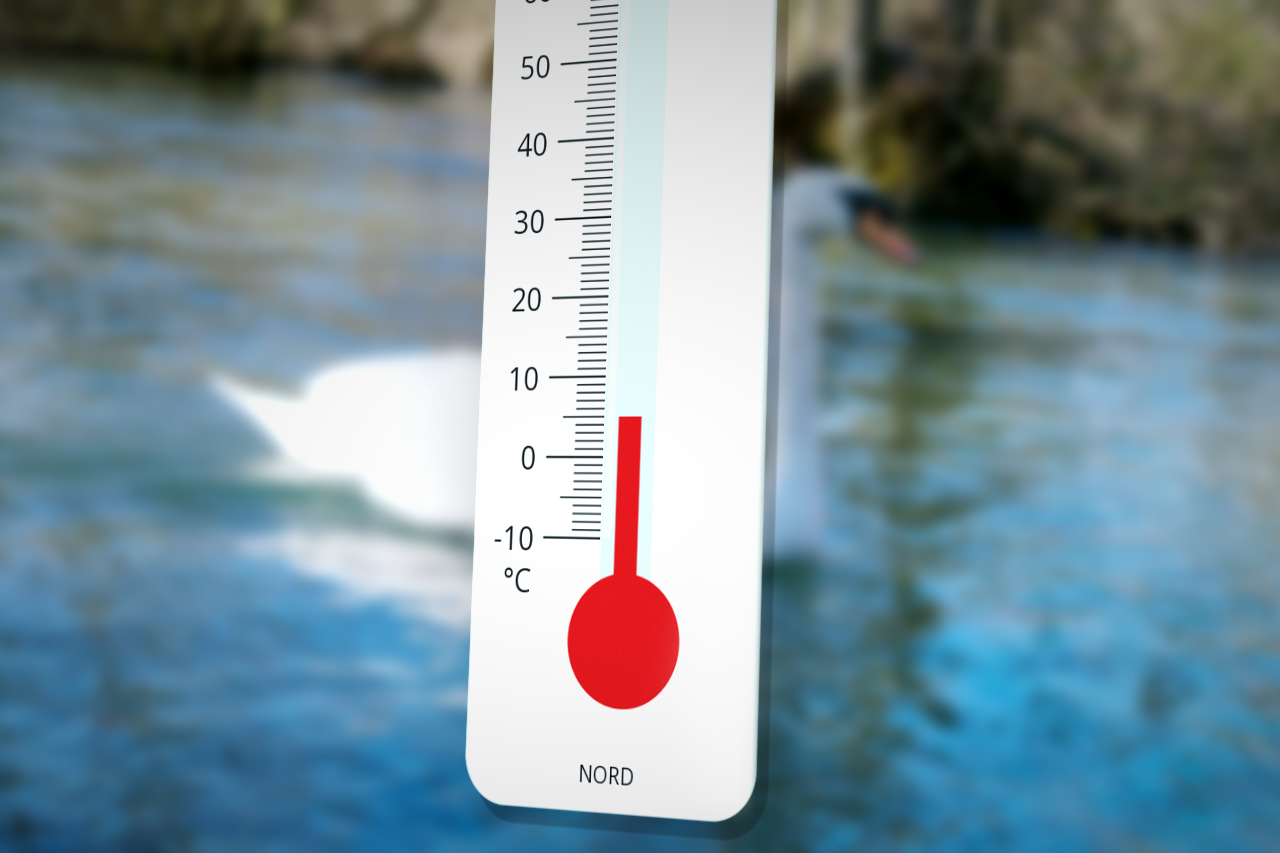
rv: 5; °C
